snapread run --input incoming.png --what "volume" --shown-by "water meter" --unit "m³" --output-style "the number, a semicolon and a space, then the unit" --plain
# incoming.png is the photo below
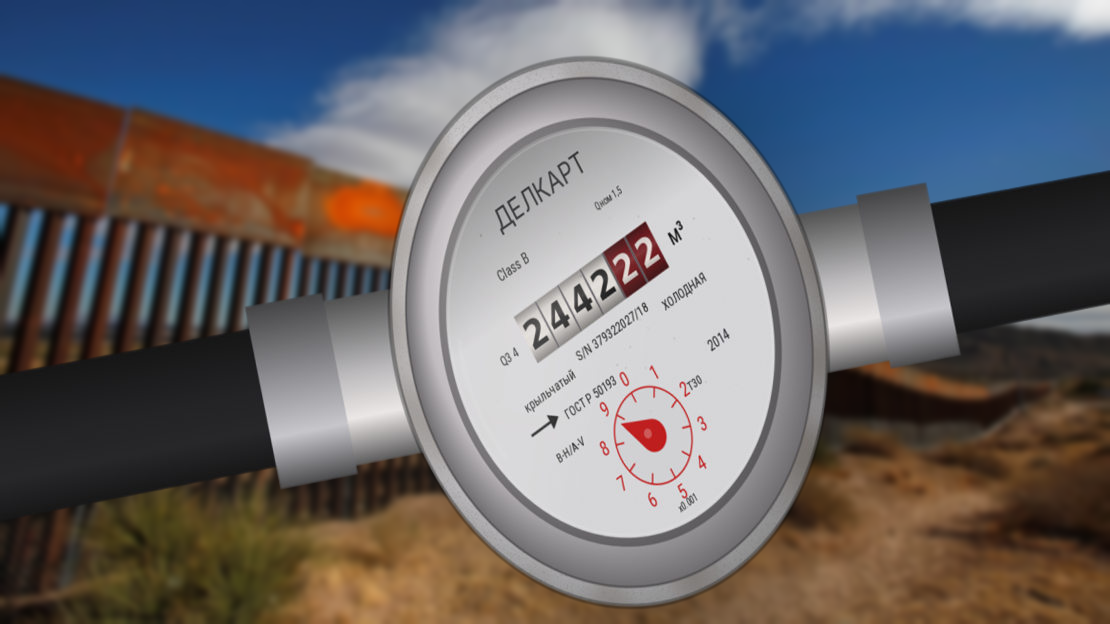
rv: 2442.228; m³
